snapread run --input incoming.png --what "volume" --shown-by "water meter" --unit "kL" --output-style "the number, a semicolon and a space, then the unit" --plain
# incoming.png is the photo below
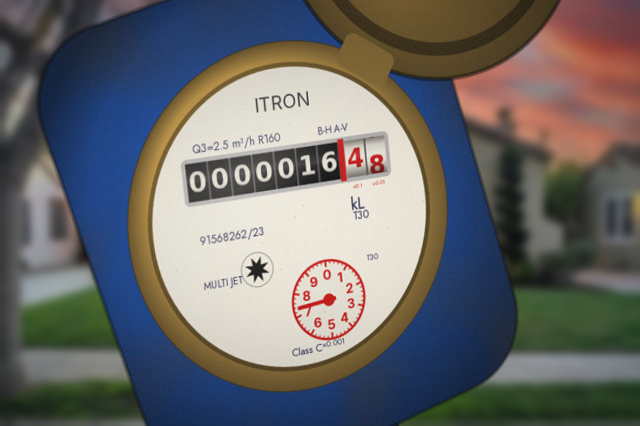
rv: 16.477; kL
